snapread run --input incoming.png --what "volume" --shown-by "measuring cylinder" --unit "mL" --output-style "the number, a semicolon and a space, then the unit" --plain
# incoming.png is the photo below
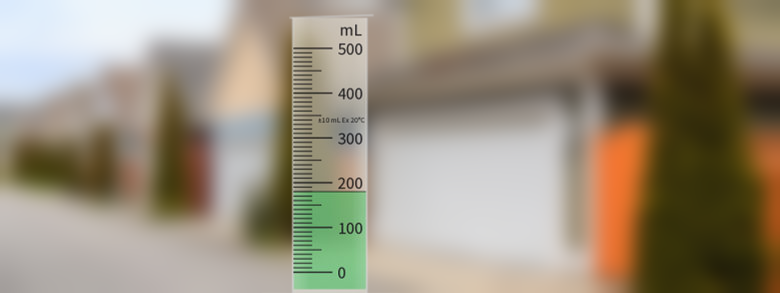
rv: 180; mL
